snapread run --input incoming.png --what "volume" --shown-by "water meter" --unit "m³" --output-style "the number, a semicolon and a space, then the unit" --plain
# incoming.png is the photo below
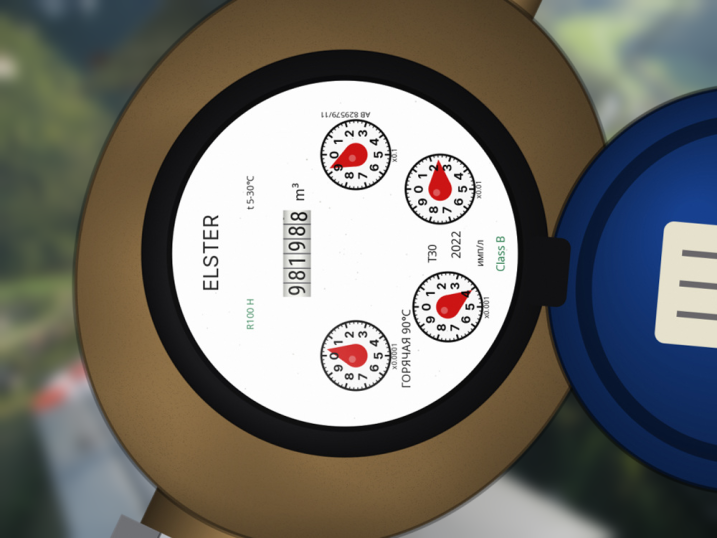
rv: 981987.9240; m³
